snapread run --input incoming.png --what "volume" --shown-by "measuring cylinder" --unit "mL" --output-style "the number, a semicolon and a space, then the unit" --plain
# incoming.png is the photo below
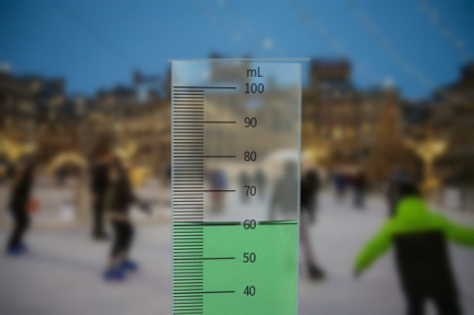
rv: 60; mL
